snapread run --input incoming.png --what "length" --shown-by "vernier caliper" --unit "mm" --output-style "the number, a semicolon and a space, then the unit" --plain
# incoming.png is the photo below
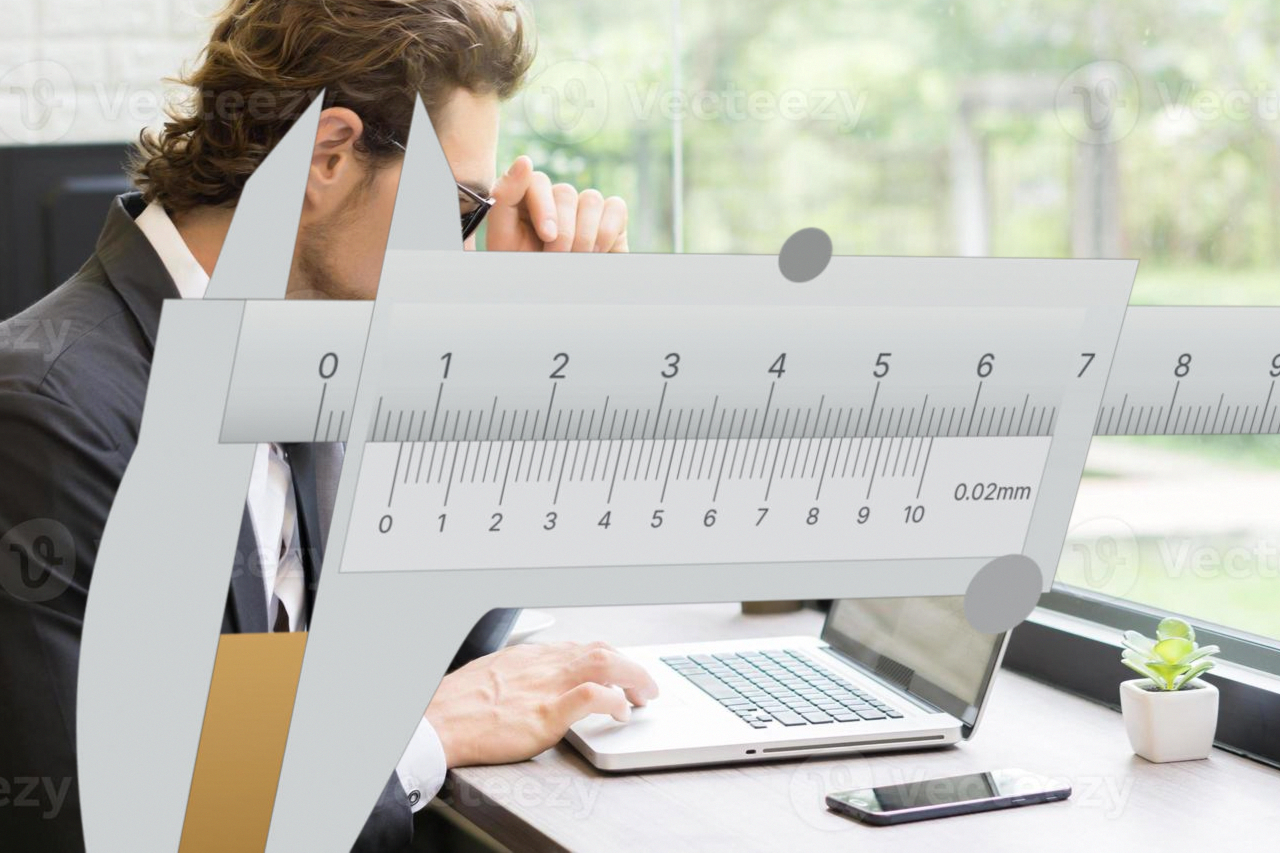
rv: 7.6; mm
